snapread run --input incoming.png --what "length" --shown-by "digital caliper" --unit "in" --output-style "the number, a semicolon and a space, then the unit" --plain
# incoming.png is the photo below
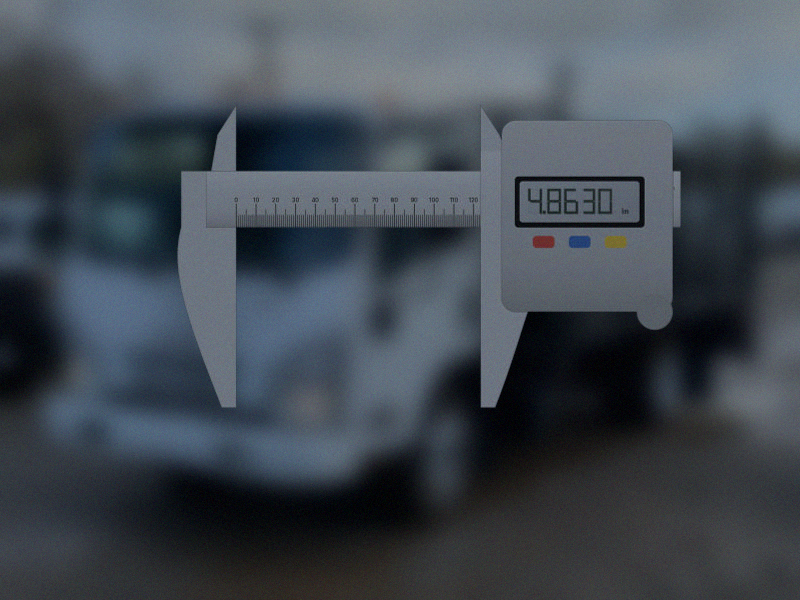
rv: 4.8630; in
